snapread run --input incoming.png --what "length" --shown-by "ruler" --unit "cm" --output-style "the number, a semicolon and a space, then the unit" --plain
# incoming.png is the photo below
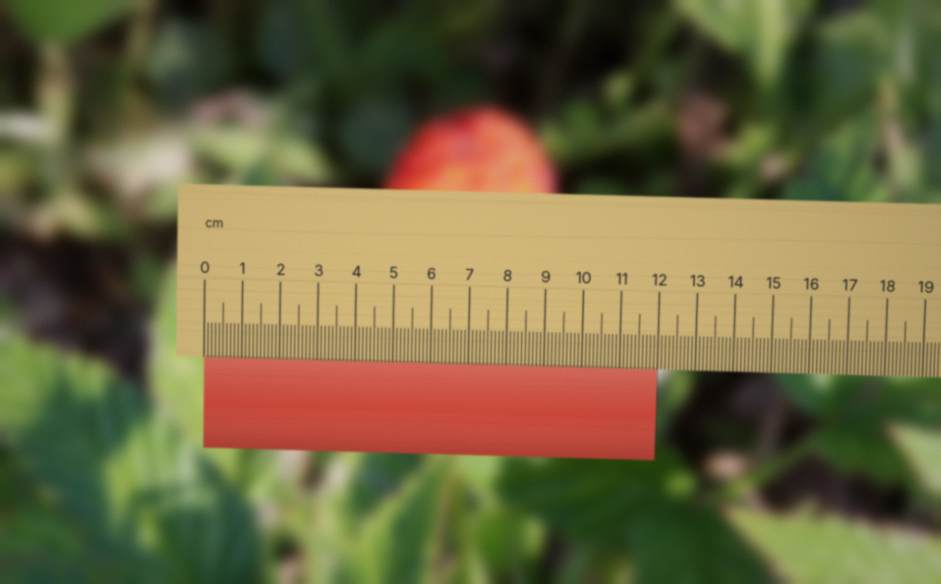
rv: 12; cm
